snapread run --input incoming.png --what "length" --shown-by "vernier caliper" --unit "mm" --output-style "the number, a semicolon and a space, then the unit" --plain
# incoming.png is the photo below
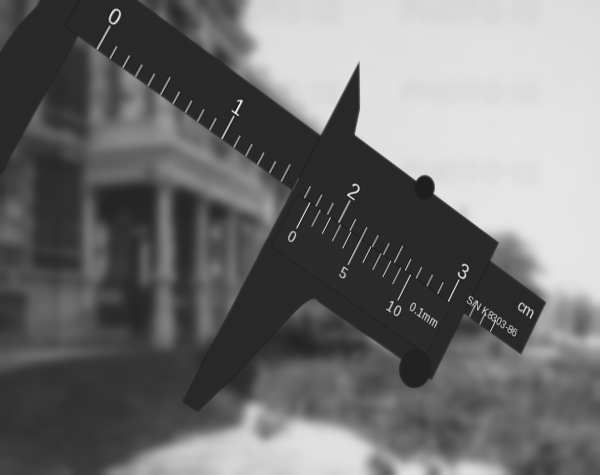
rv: 17.5; mm
